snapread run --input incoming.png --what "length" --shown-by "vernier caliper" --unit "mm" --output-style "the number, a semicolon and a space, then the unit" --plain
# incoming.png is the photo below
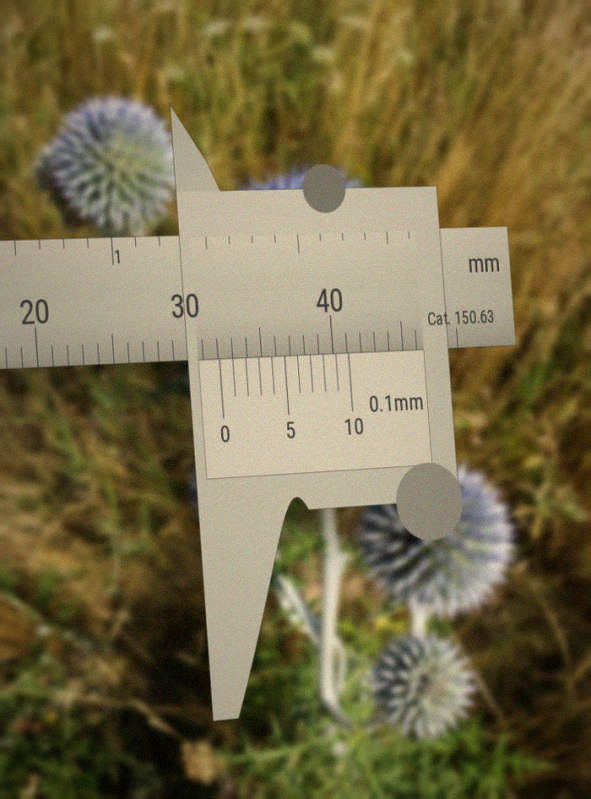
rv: 32.1; mm
